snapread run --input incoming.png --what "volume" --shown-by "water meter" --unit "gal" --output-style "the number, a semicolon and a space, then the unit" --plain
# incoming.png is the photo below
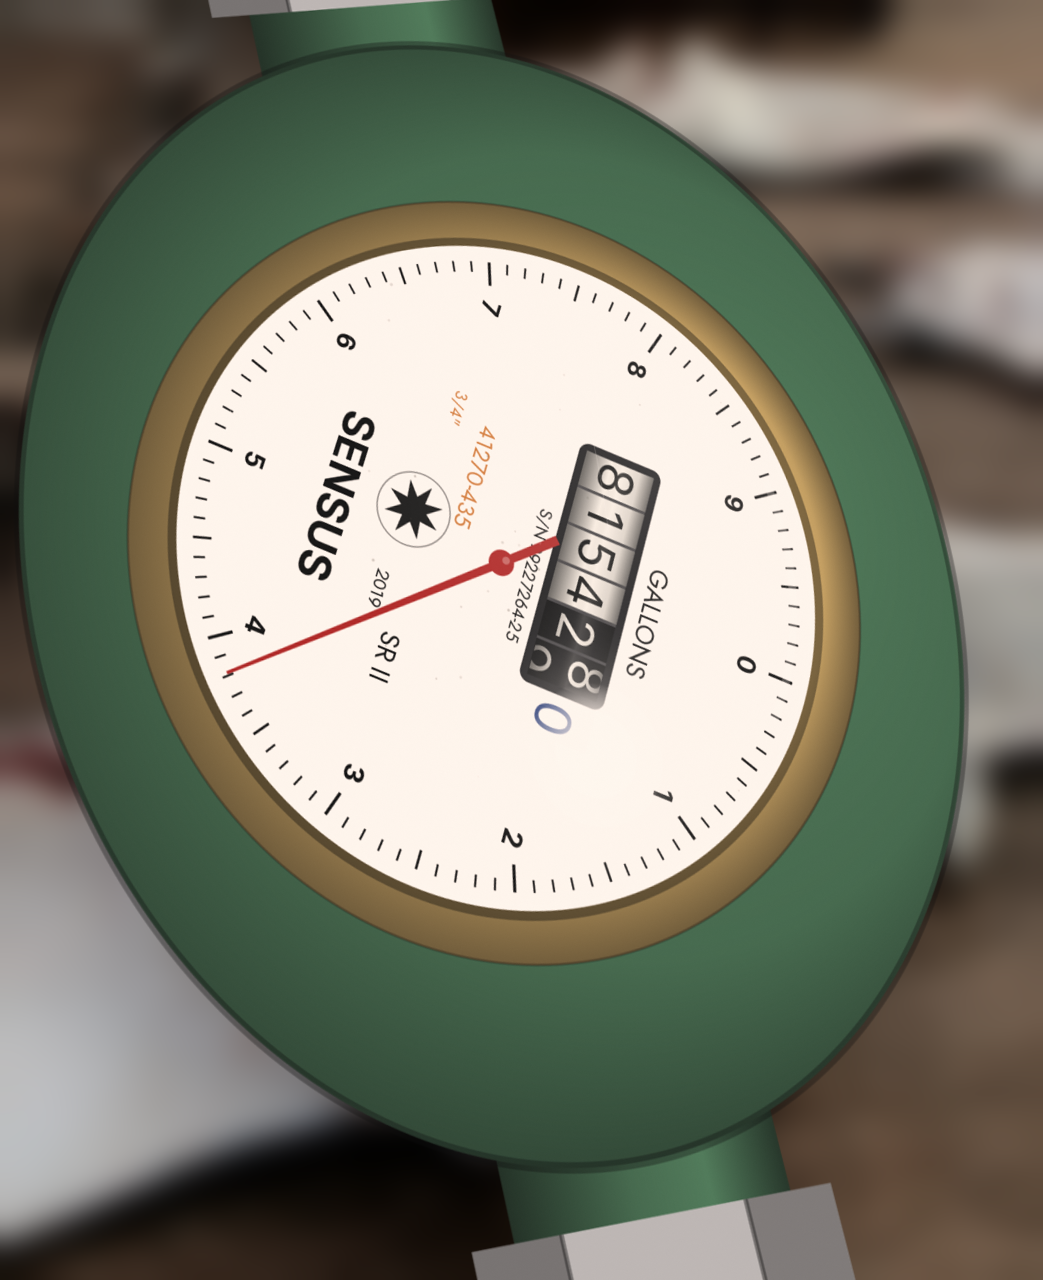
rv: 8154283.8; gal
